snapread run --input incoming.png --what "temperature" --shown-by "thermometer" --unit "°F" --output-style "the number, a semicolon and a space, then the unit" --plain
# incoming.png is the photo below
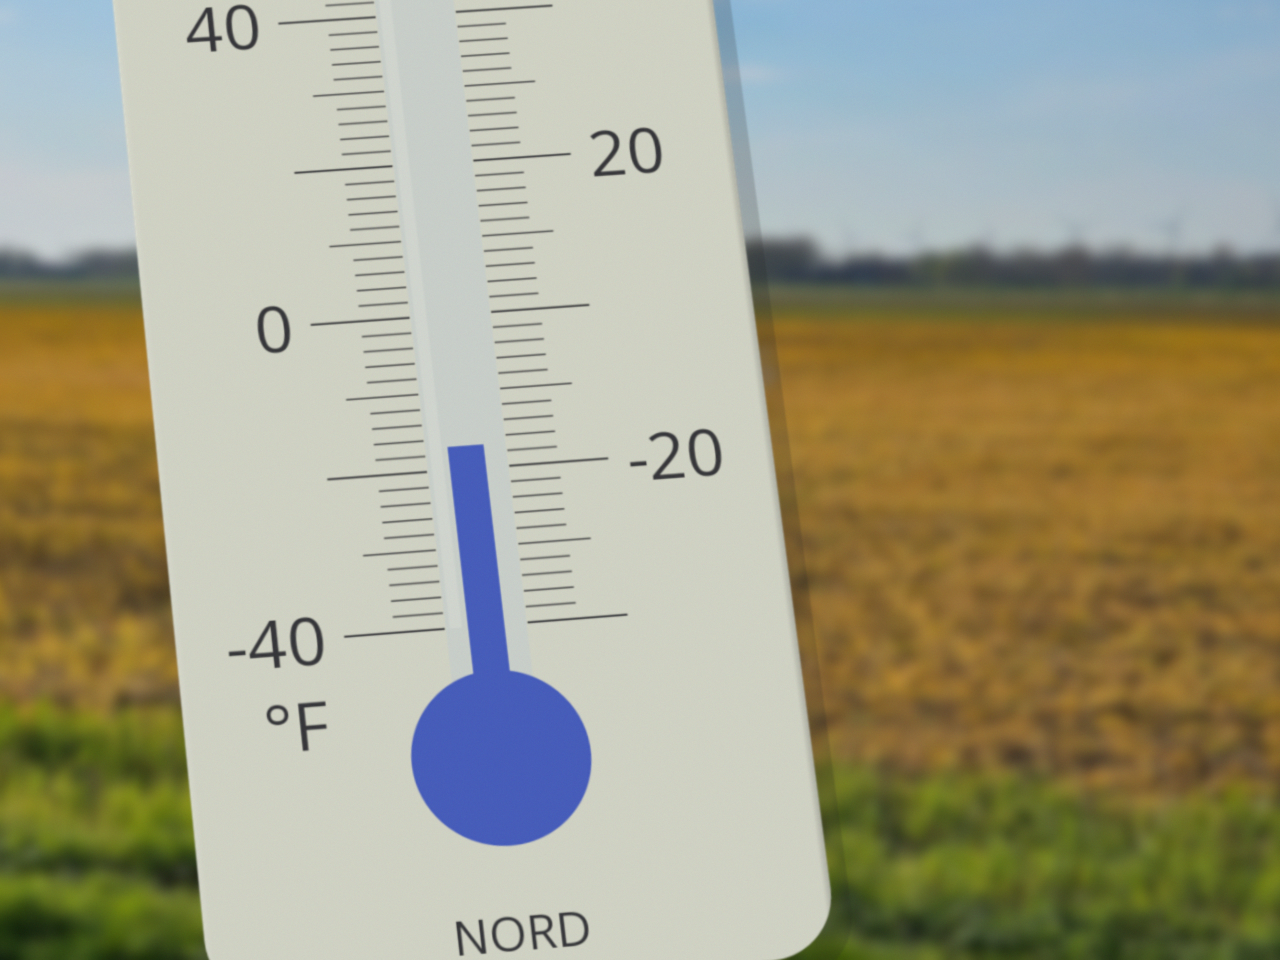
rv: -17; °F
